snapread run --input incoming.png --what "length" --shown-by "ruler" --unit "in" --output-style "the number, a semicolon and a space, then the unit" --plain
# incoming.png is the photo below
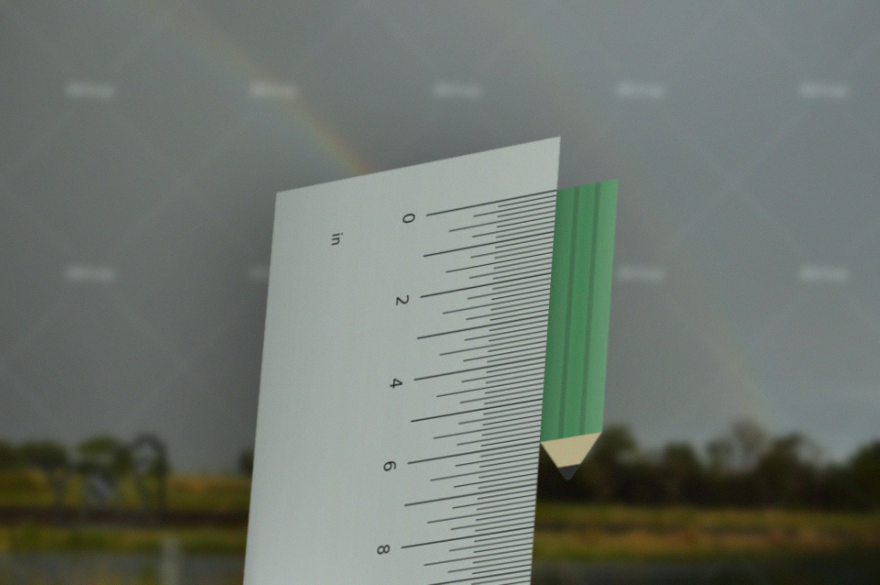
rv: 7; in
